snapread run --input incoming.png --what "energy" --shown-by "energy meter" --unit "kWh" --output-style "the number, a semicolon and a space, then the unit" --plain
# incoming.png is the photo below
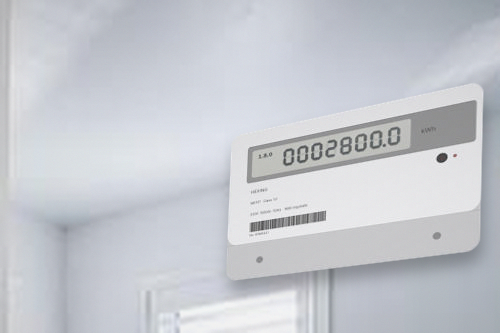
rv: 2800.0; kWh
